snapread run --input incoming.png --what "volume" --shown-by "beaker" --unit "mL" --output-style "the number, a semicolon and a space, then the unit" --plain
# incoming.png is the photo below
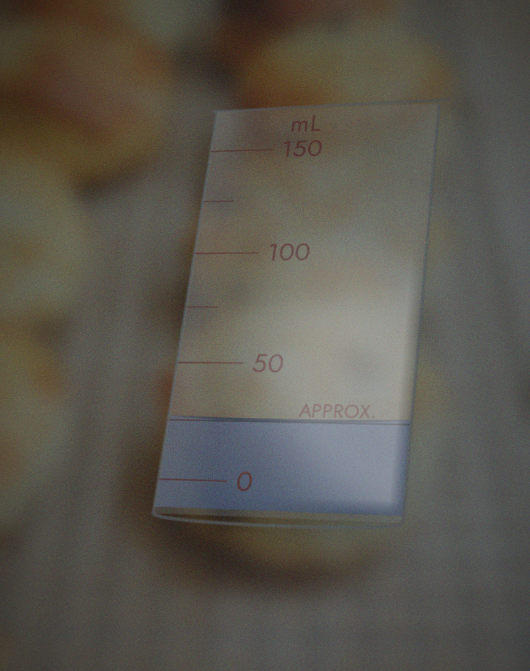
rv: 25; mL
